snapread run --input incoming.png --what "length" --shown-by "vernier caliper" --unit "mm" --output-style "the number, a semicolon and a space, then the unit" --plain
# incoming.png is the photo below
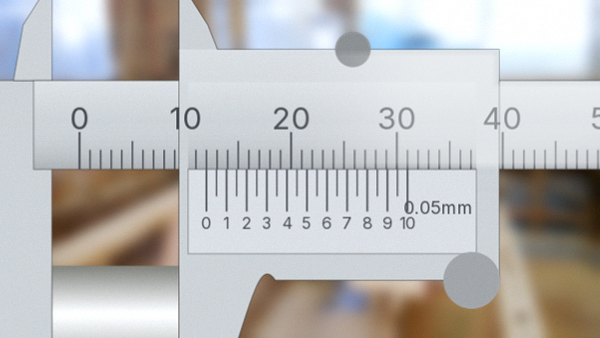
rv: 12.0; mm
